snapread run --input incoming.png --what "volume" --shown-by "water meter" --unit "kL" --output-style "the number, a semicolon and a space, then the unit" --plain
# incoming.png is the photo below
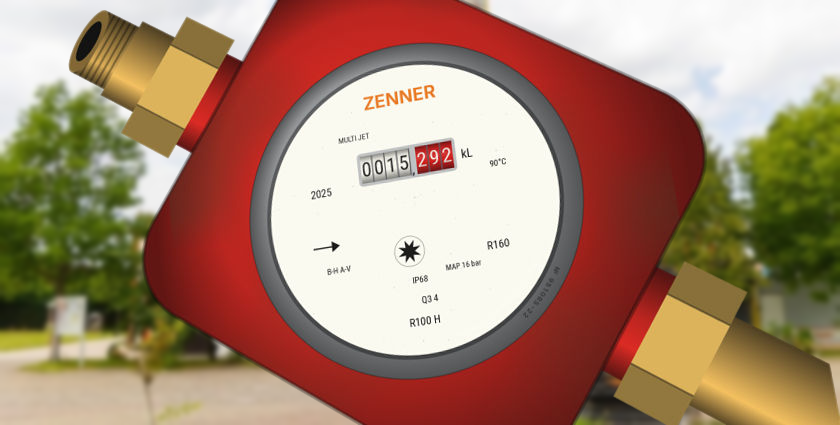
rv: 15.292; kL
